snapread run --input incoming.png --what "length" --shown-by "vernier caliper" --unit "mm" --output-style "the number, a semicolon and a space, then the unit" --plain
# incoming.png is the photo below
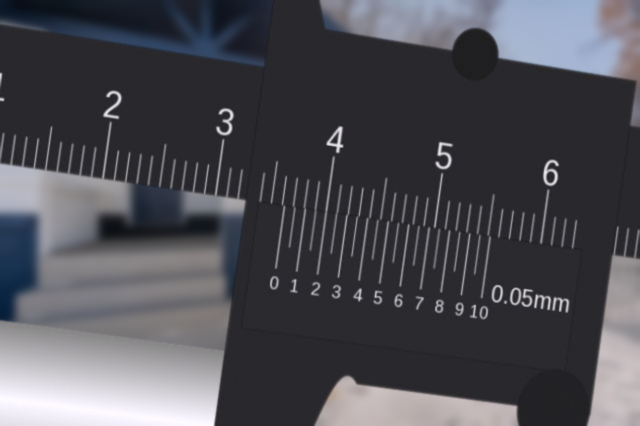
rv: 36.2; mm
